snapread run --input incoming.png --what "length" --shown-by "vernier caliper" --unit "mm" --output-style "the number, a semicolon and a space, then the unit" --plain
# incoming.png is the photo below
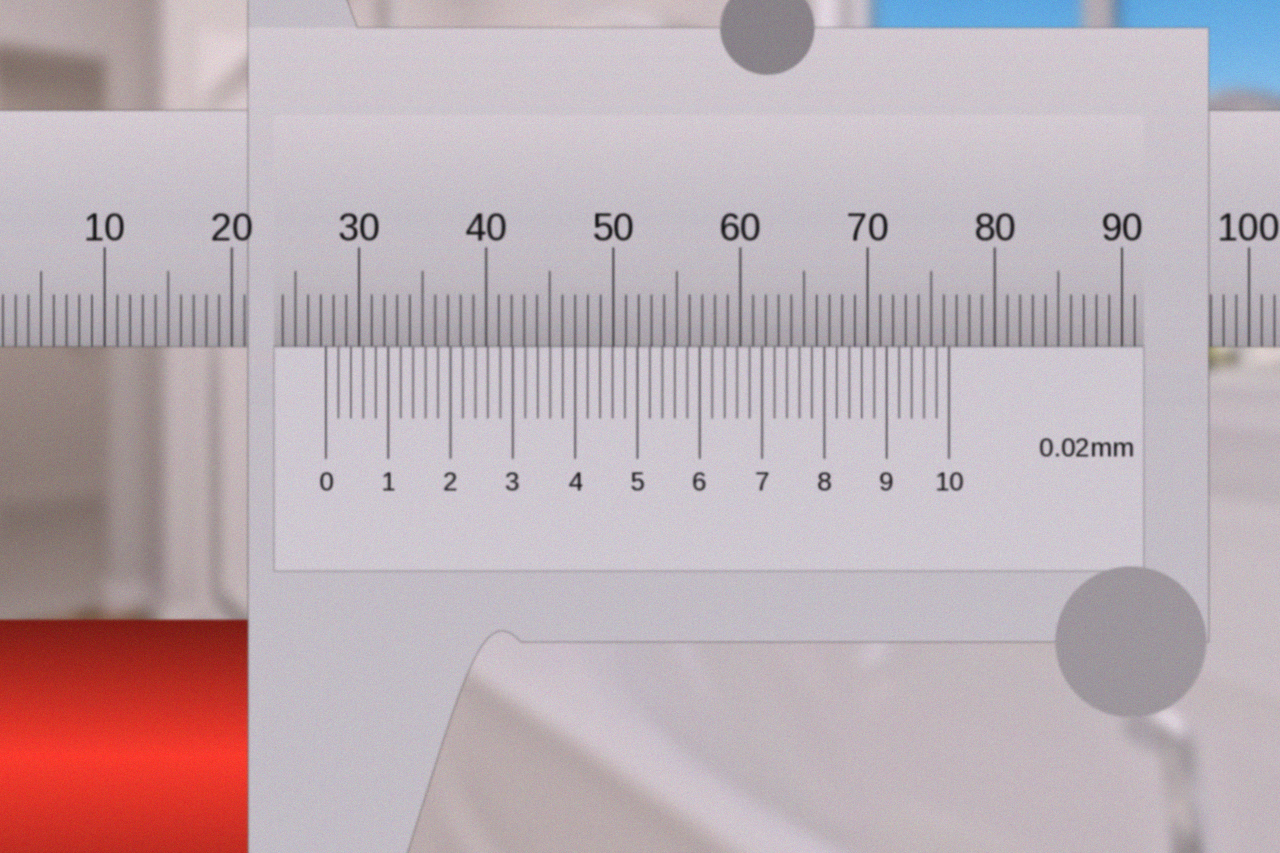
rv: 27.4; mm
